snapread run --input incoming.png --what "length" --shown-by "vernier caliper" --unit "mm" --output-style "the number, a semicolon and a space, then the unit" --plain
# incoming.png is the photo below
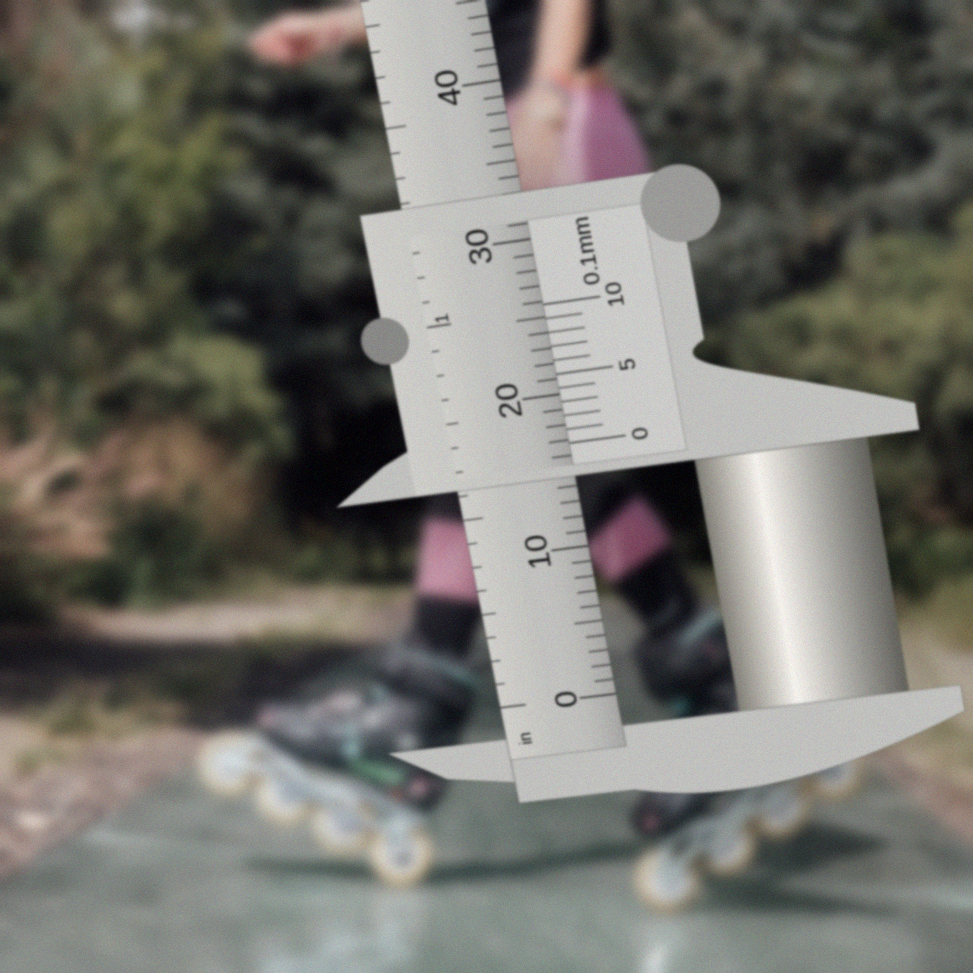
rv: 16.8; mm
